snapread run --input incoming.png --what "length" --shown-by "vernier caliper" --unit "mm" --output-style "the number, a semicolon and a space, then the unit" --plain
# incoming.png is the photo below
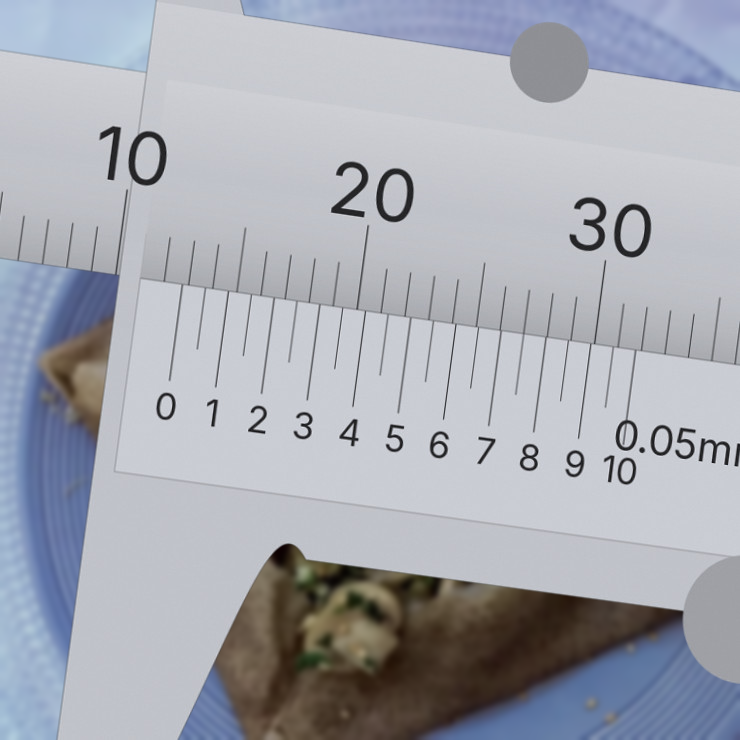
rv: 12.75; mm
